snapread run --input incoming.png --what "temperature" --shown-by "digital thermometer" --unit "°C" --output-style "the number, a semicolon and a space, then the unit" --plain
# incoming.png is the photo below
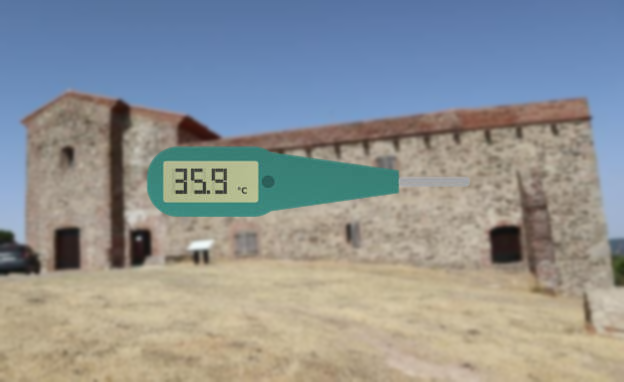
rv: 35.9; °C
